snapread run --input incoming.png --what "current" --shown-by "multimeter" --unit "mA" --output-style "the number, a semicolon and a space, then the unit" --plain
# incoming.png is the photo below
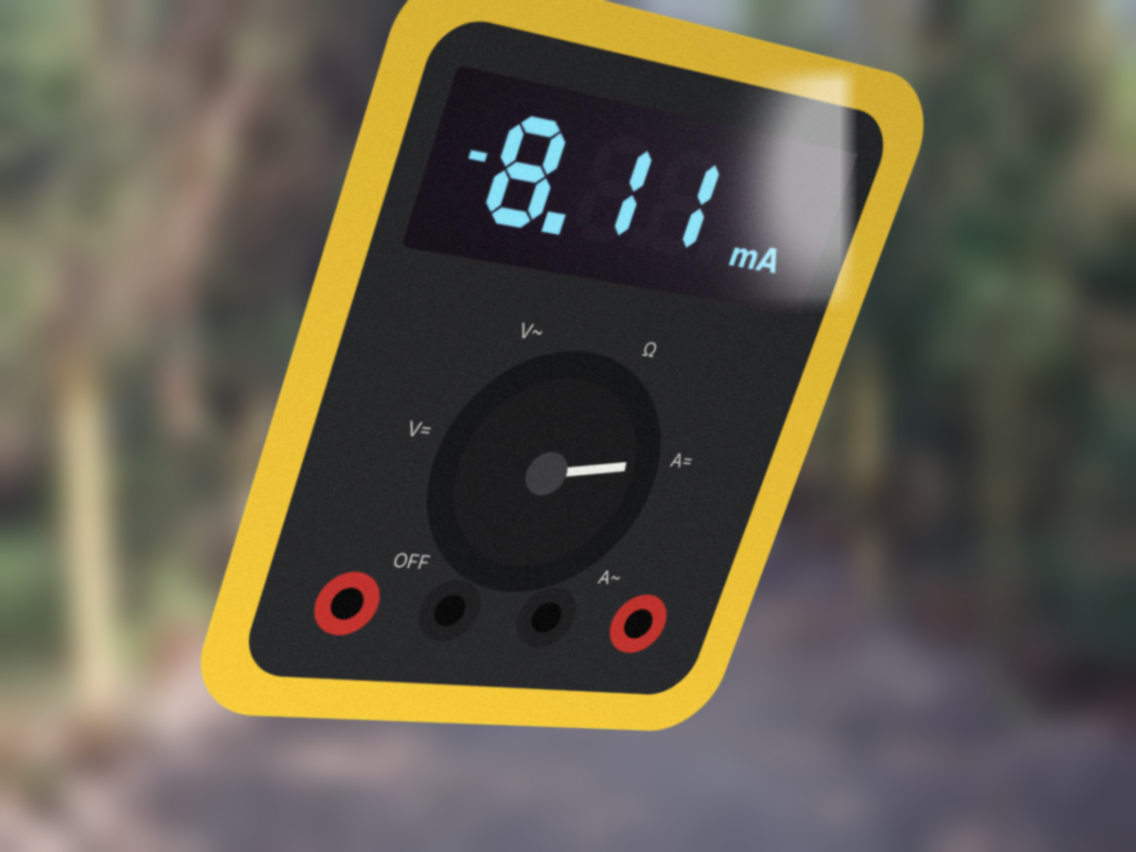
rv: -8.11; mA
